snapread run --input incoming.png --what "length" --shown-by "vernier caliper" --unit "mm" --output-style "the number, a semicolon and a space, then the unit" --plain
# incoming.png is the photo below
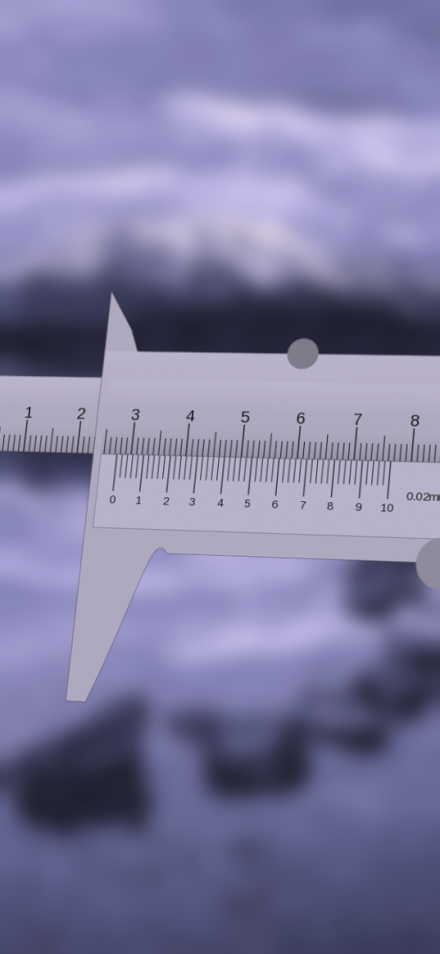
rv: 27.4; mm
